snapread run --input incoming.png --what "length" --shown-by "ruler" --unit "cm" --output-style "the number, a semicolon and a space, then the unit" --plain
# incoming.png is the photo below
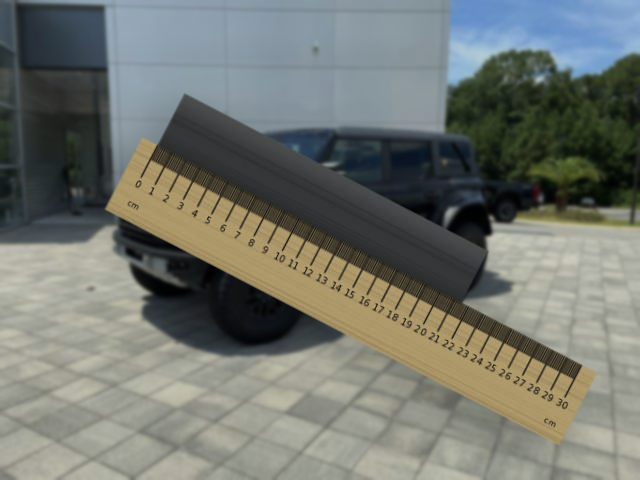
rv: 21.5; cm
